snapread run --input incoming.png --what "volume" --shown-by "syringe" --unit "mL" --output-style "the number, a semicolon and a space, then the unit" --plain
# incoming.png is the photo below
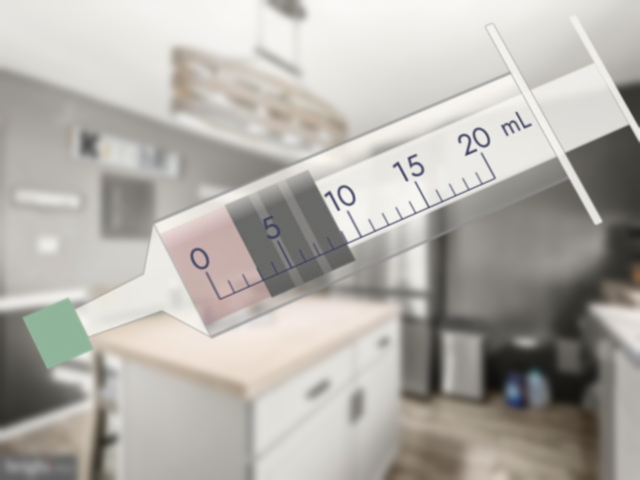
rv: 3; mL
